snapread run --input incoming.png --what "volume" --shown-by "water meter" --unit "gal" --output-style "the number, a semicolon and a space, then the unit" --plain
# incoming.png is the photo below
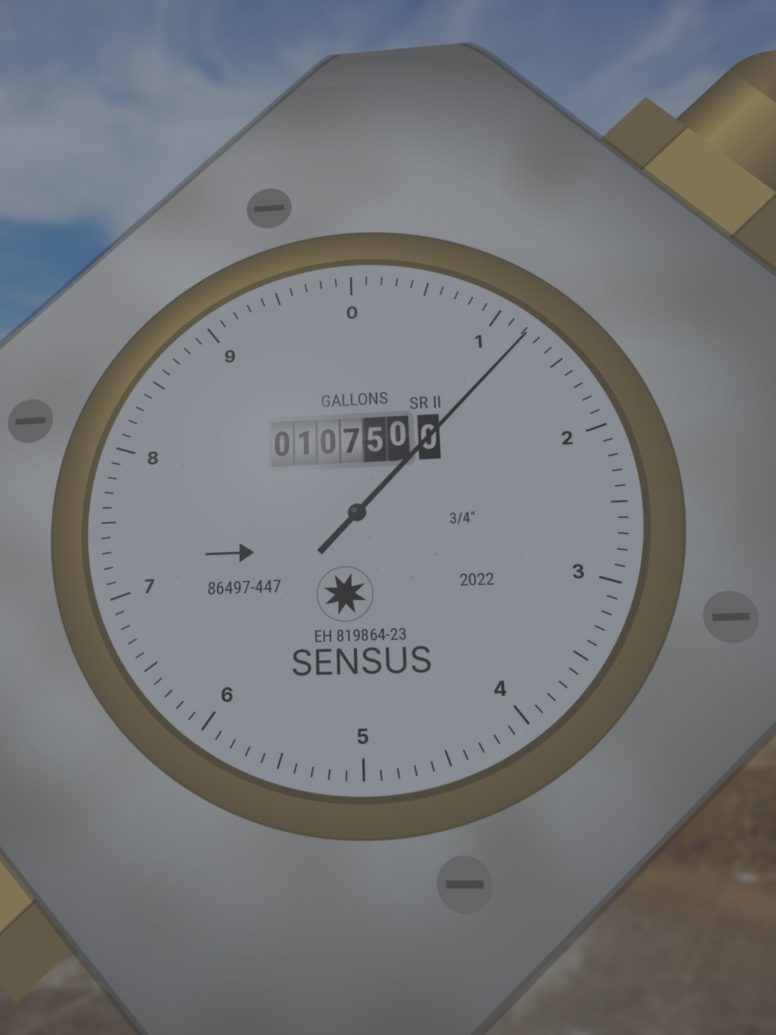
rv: 107501.2; gal
